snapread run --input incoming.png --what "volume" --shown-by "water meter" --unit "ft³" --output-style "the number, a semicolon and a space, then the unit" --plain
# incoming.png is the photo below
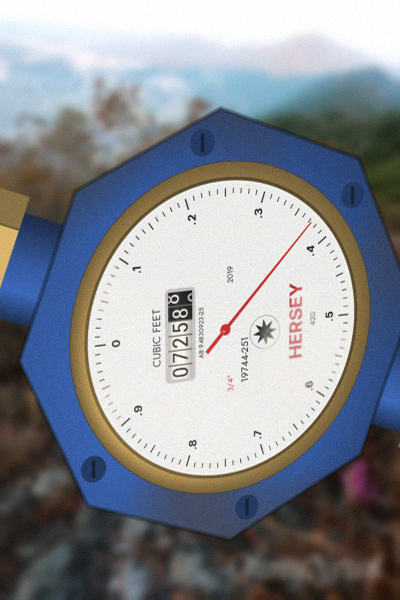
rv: 72588.37; ft³
